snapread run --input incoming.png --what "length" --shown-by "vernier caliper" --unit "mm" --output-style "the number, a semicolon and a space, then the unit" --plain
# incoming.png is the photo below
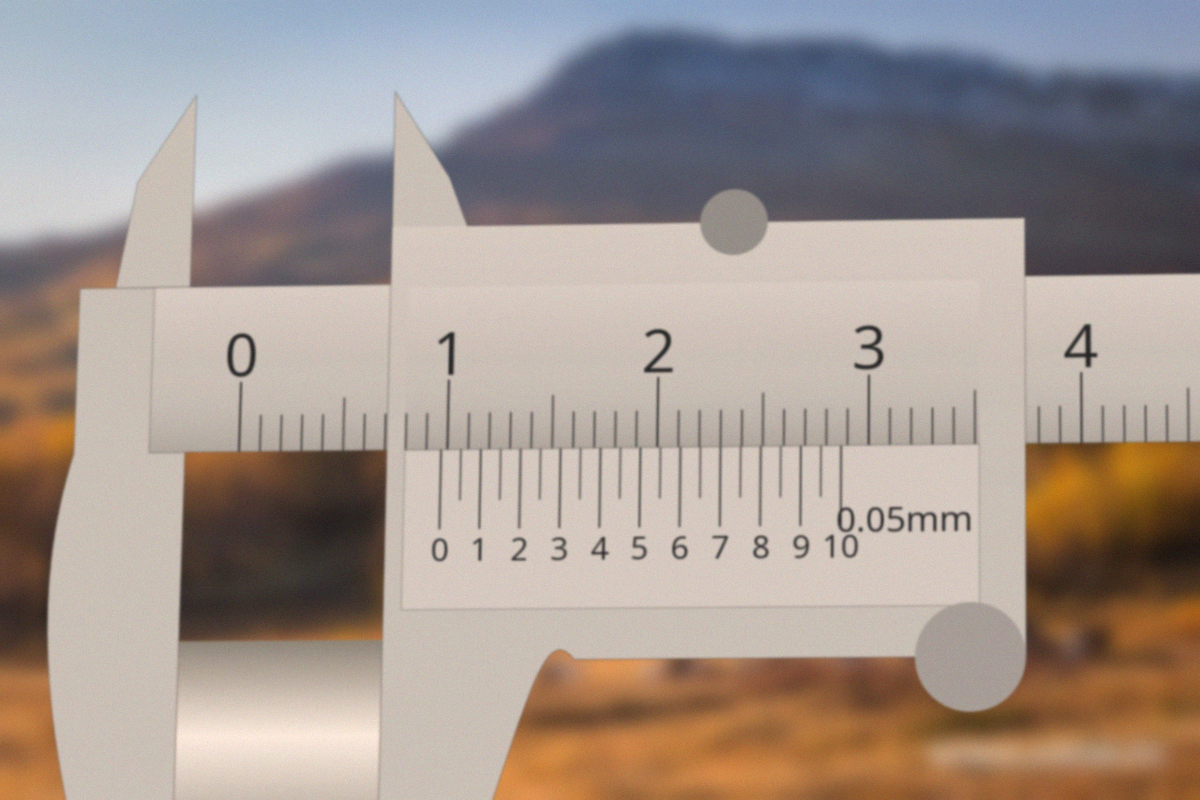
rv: 9.7; mm
